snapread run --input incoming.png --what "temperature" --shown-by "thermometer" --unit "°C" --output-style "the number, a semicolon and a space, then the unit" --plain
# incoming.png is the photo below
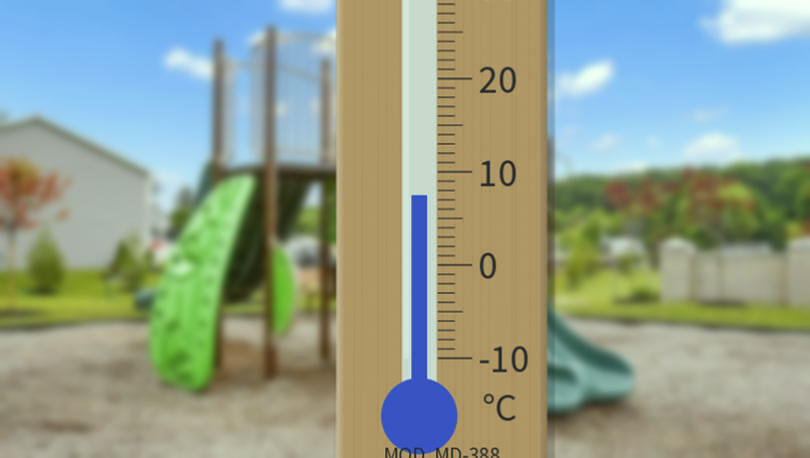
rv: 7.5; °C
